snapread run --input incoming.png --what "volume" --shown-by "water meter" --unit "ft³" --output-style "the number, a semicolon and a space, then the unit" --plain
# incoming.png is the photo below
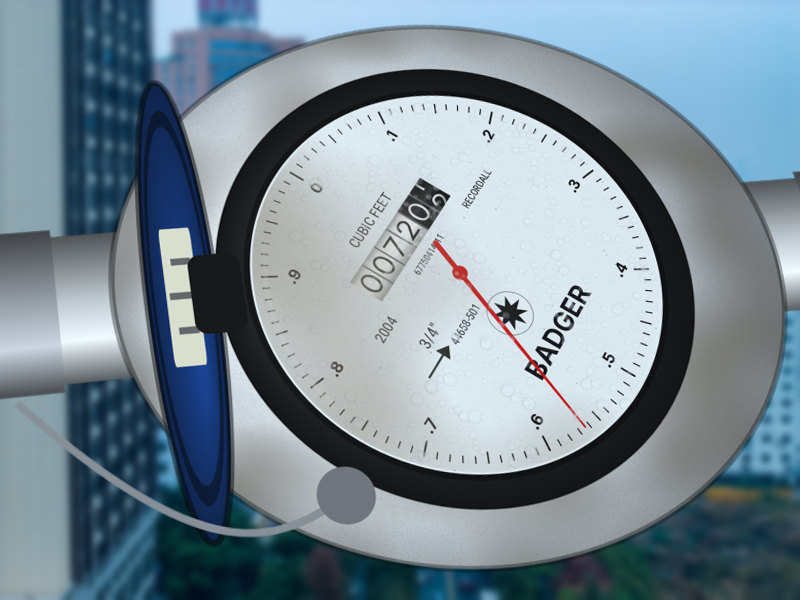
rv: 7201.56; ft³
